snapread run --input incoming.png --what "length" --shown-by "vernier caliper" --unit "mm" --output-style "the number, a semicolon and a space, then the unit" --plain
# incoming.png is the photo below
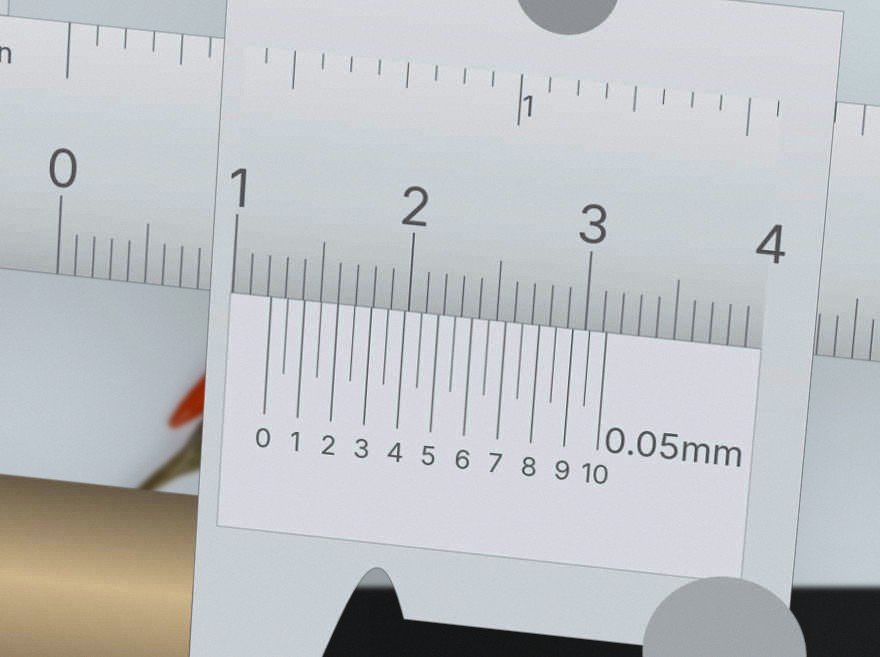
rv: 12.2; mm
